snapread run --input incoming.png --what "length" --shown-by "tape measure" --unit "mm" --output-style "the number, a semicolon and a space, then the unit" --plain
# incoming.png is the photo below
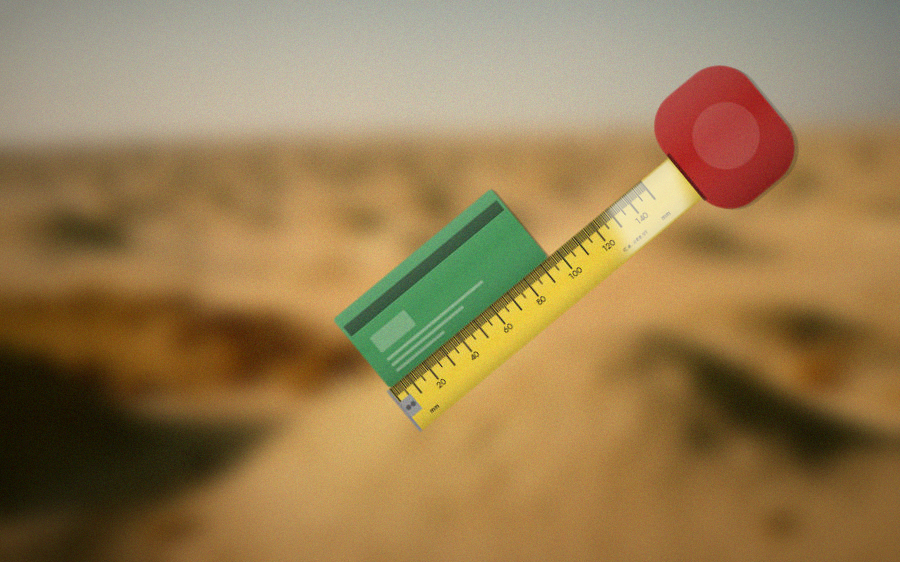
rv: 95; mm
